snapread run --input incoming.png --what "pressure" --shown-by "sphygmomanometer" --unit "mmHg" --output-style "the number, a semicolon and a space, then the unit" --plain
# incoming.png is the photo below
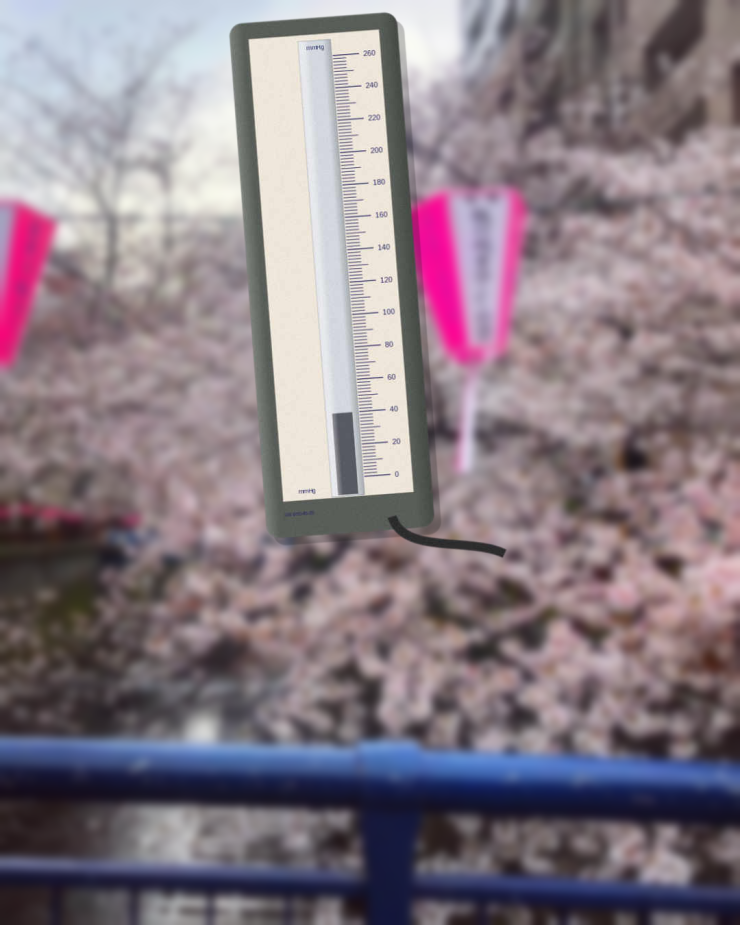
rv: 40; mmHg
